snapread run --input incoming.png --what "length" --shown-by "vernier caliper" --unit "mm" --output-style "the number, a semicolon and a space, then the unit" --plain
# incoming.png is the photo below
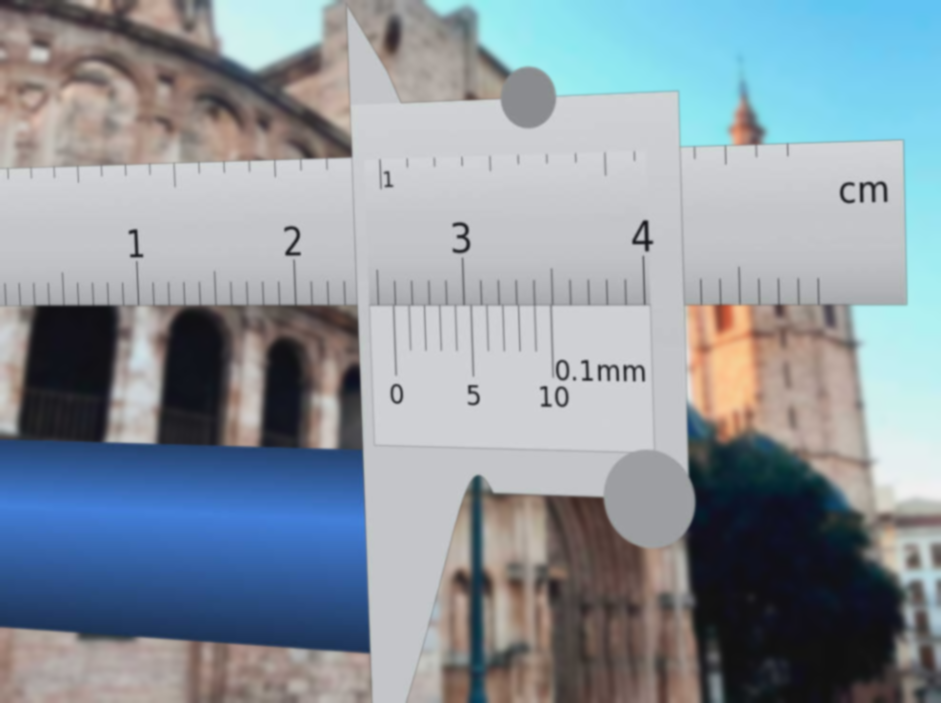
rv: 25.9; mm
